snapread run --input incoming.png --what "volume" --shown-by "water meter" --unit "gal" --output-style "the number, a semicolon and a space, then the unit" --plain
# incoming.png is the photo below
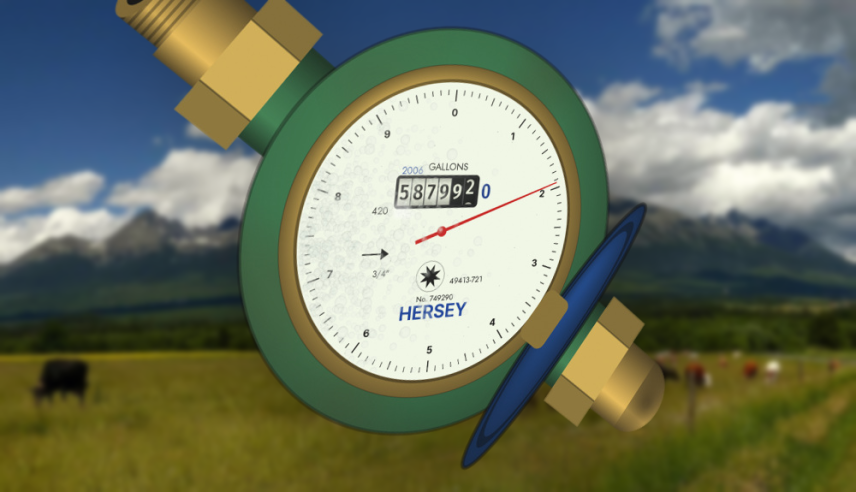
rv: 5879921.9; gal
